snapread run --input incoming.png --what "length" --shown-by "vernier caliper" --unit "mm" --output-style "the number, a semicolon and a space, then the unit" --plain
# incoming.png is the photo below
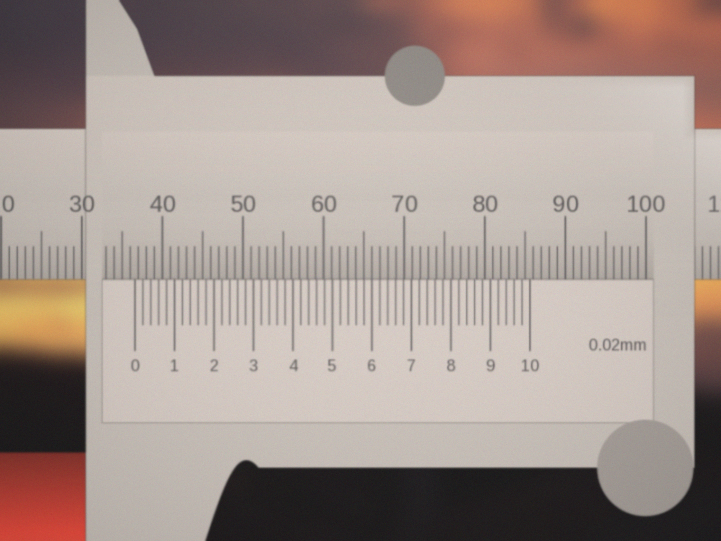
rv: 36.6; mm
